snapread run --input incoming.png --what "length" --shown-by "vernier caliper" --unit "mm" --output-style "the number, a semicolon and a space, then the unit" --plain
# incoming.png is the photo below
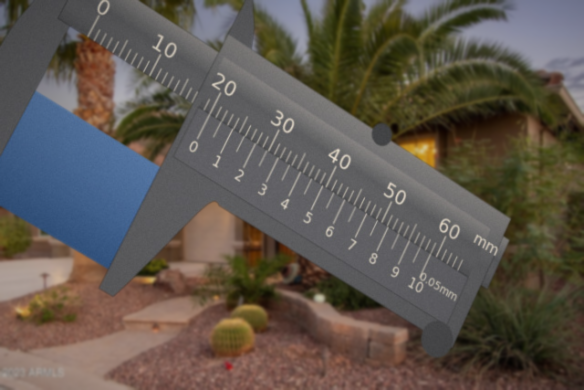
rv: 20.0; mm
